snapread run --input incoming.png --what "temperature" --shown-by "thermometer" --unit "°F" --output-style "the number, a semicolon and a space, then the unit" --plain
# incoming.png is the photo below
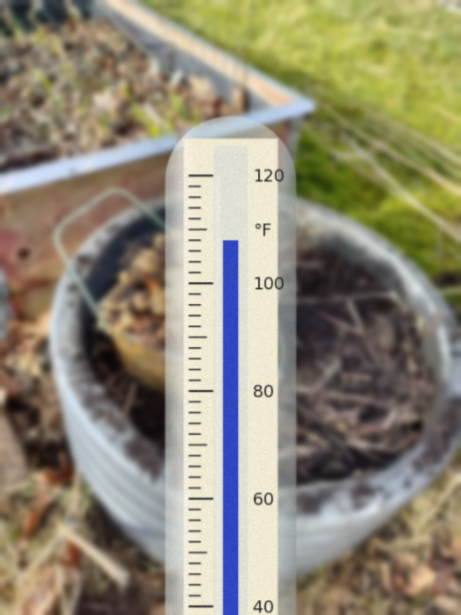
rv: 108; °F
